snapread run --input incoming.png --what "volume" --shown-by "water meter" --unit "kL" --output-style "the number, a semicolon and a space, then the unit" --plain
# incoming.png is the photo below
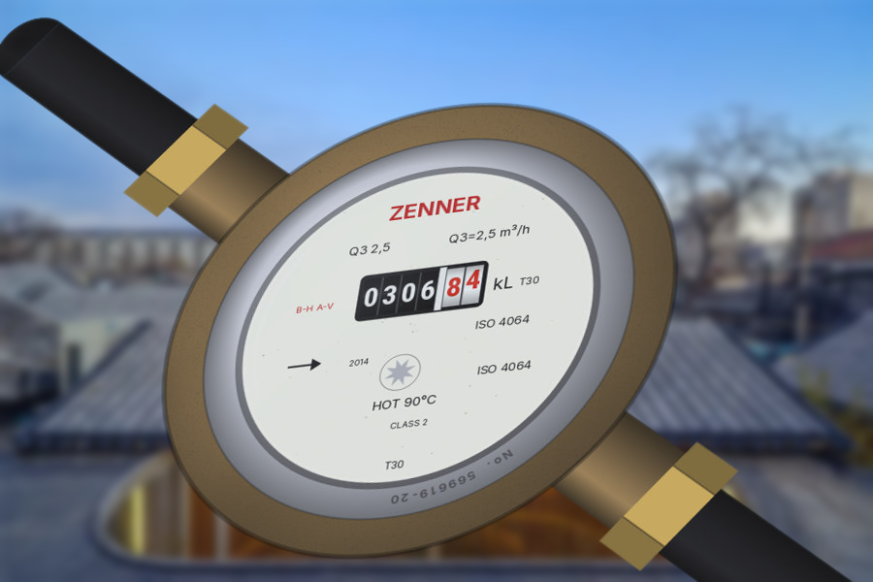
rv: 306.84; kL
